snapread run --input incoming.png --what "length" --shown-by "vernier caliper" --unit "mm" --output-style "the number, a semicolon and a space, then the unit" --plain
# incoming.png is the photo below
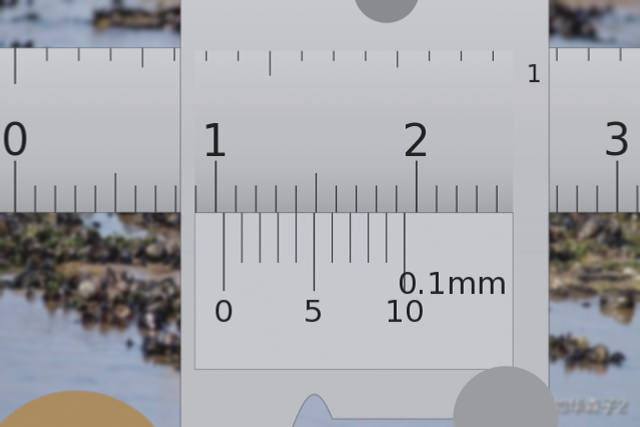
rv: 10.4; mm
